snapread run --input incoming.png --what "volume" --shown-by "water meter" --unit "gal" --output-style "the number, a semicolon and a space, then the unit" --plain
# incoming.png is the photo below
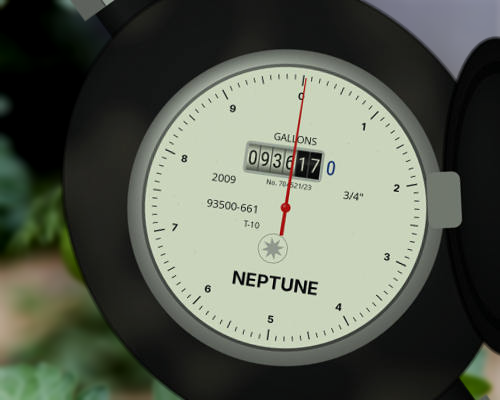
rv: 936170.0; gal
